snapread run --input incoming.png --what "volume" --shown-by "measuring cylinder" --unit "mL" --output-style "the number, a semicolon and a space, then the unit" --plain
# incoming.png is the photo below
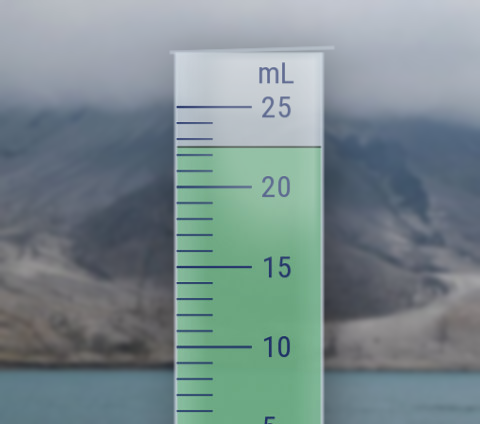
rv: 22.5; mL
